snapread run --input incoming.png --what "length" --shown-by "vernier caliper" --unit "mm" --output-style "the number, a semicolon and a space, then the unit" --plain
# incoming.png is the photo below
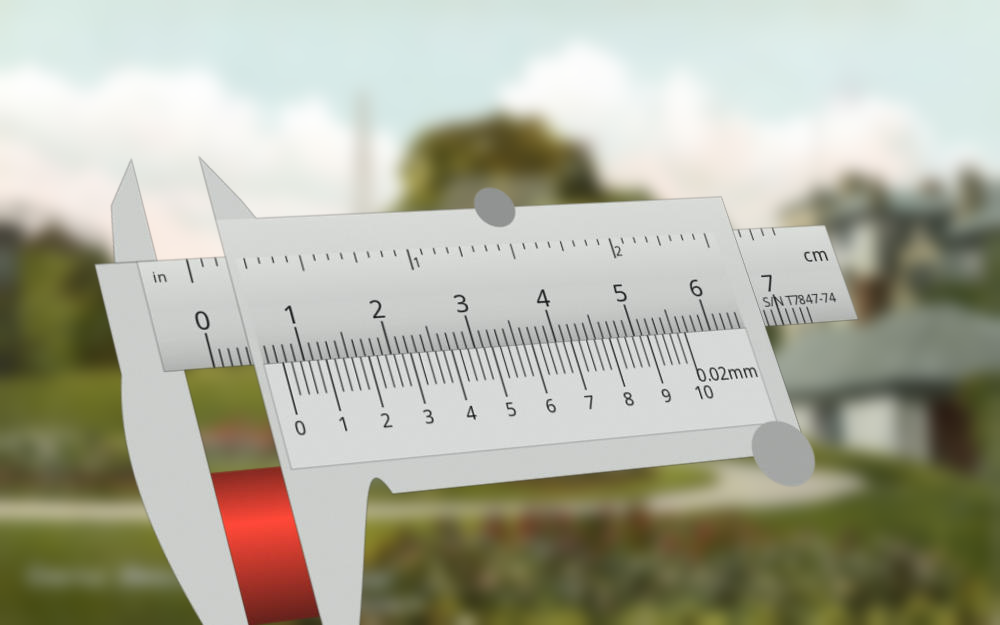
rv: 7.6; mm
